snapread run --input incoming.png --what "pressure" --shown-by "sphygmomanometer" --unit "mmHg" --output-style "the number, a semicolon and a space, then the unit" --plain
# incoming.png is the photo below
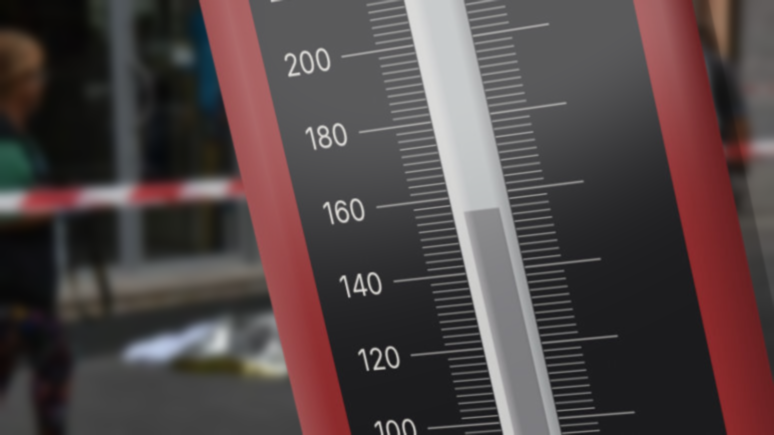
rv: 156; mmHg
